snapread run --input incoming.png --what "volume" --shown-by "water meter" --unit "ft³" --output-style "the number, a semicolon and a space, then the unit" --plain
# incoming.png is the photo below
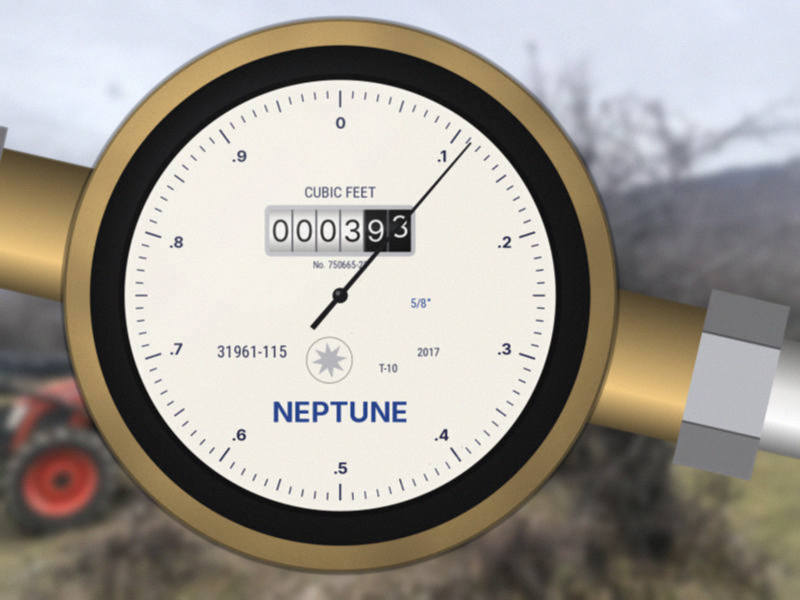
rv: 393.11; ft³
